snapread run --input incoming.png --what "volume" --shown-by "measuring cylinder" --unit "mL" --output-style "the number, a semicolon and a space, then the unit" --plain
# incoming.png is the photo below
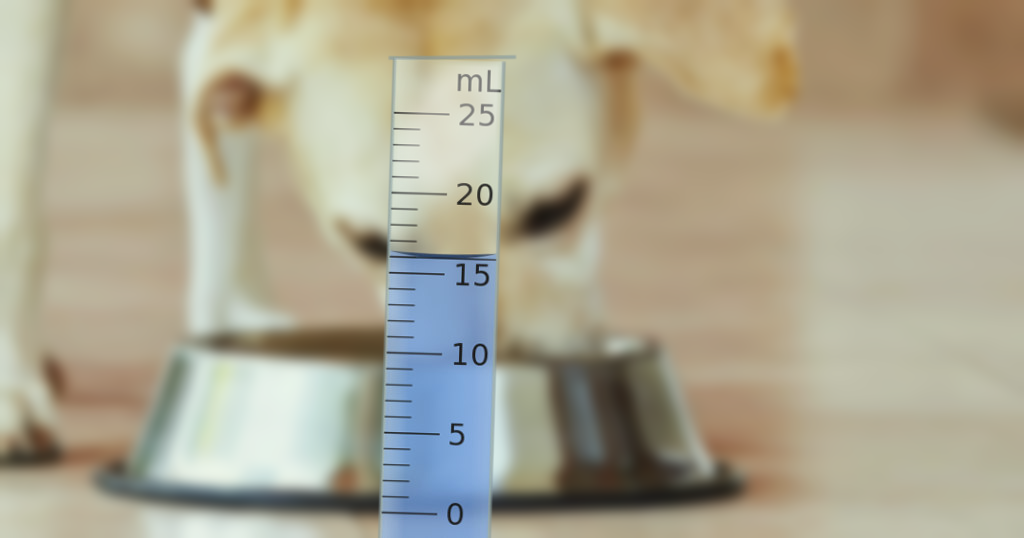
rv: 16; mL
